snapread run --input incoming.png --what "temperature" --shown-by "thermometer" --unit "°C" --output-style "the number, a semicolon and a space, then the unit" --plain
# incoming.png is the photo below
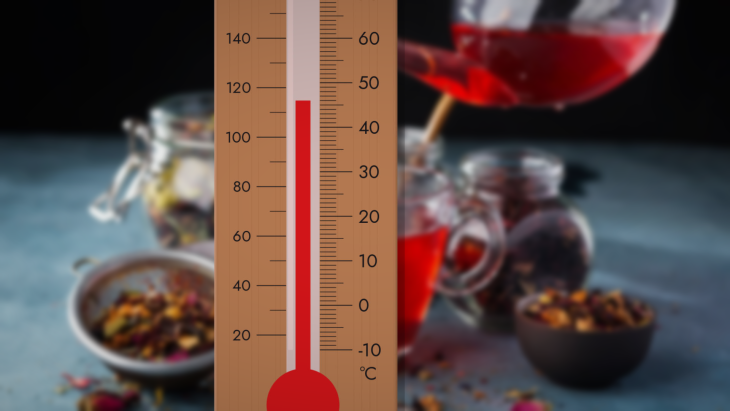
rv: 46; °C
